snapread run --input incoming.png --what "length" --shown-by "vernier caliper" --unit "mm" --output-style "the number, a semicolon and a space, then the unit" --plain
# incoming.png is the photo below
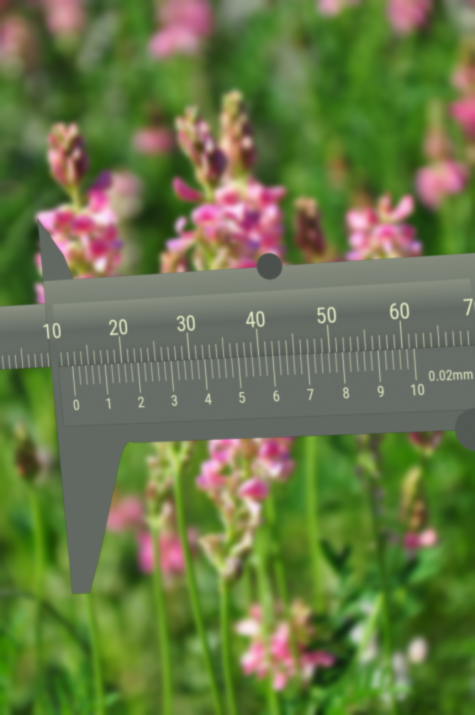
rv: 12.6; mm
